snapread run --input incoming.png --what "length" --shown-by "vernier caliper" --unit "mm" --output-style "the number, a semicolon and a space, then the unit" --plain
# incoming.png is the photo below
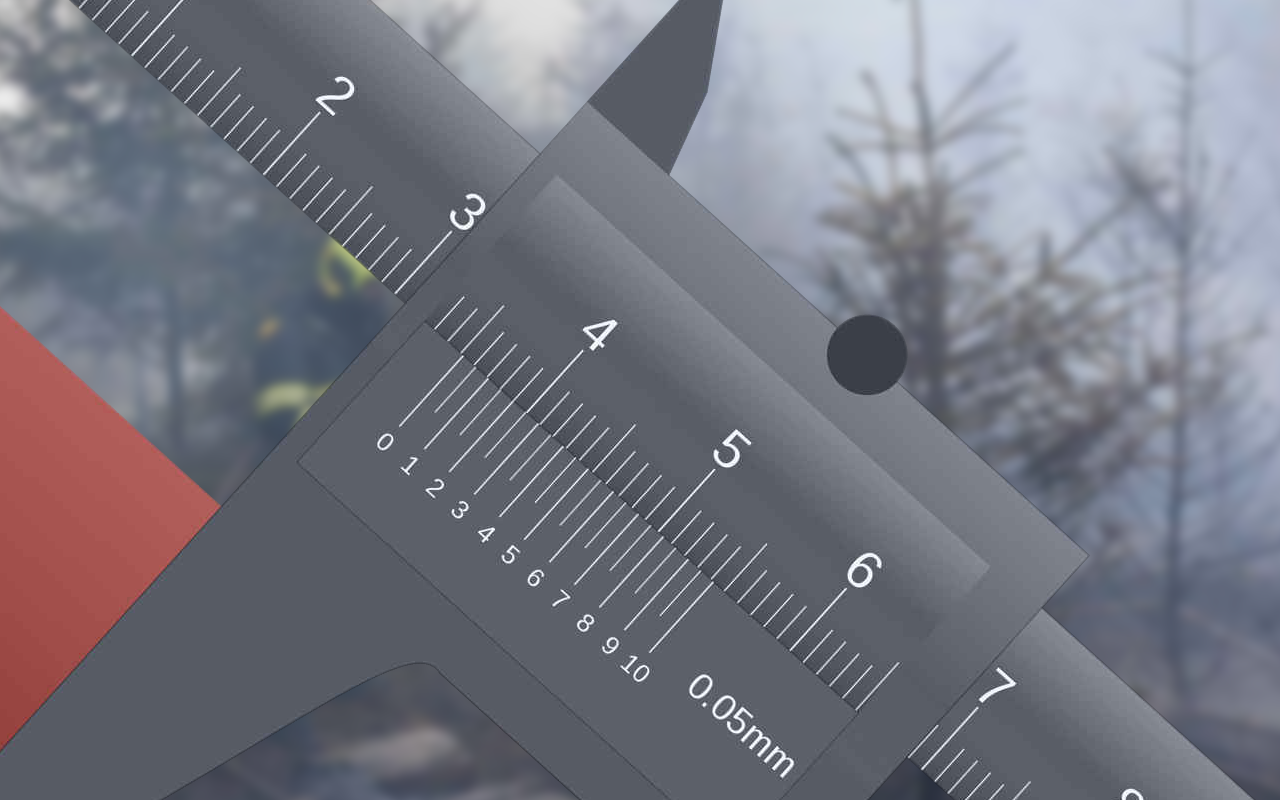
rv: 35.2; mm
